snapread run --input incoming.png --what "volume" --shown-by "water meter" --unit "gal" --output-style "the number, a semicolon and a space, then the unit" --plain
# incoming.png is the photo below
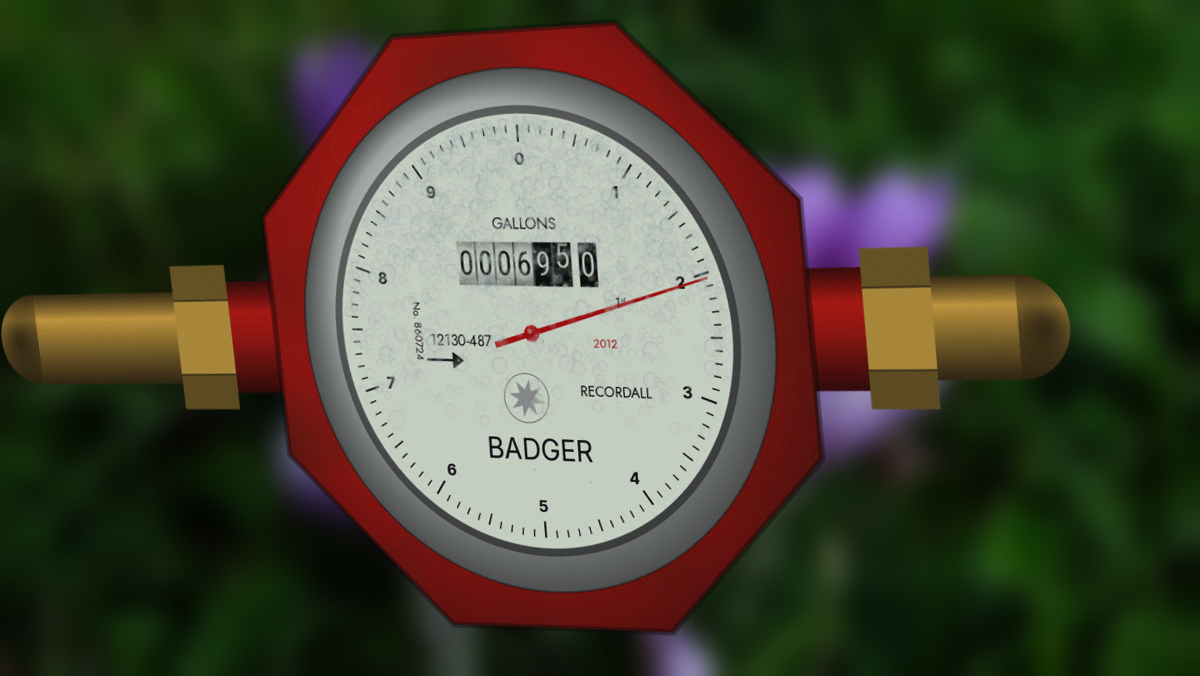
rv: 6952.0; gal
